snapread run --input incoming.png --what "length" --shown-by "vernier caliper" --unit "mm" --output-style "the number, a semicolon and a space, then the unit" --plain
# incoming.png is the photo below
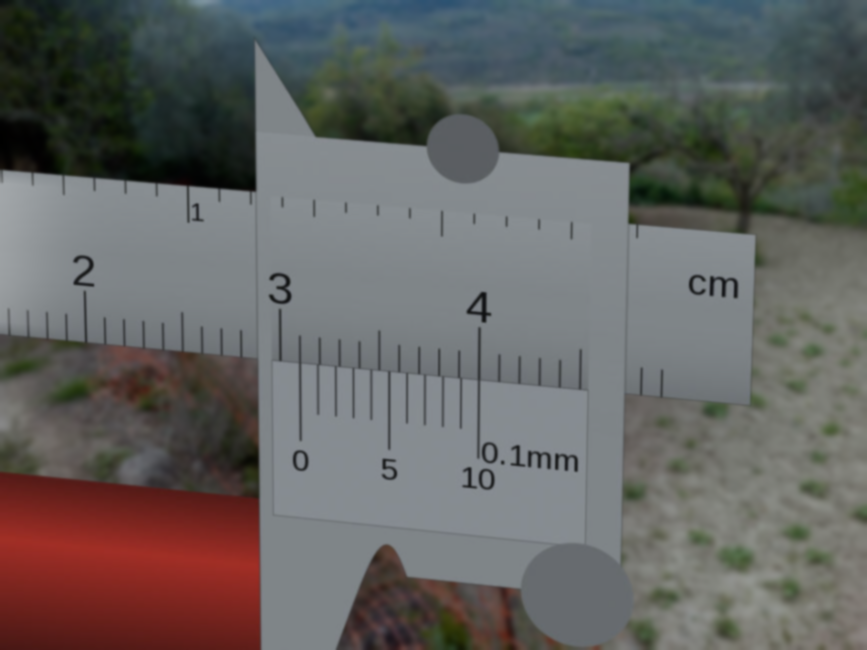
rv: 31.0; mm
